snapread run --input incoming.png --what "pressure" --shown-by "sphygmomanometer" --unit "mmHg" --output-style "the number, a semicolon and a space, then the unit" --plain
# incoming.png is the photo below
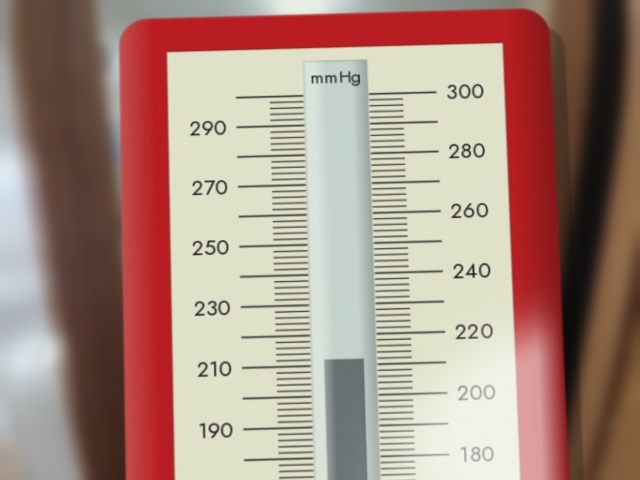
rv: 212; mmHg
